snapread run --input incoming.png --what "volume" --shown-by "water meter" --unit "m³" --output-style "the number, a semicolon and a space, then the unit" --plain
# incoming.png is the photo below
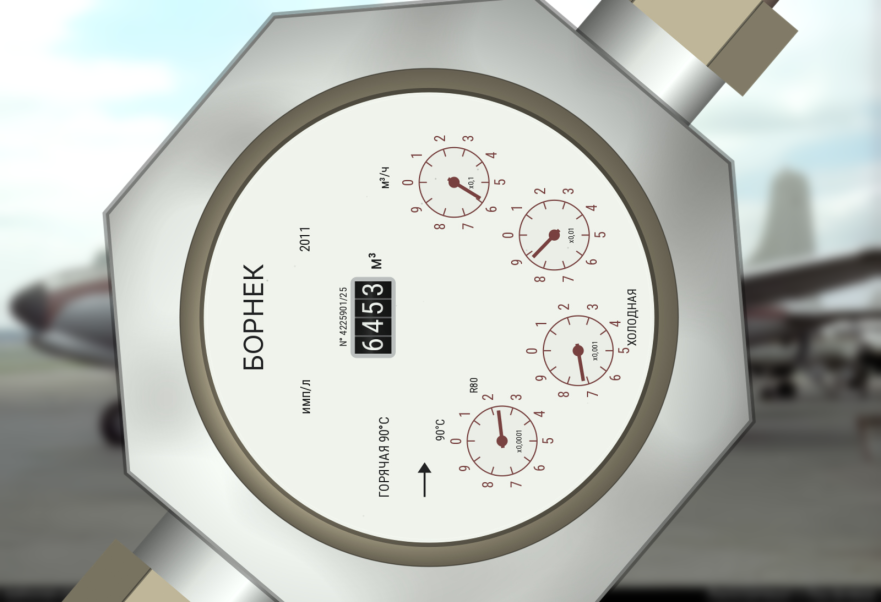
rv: 6453.5872; m³
